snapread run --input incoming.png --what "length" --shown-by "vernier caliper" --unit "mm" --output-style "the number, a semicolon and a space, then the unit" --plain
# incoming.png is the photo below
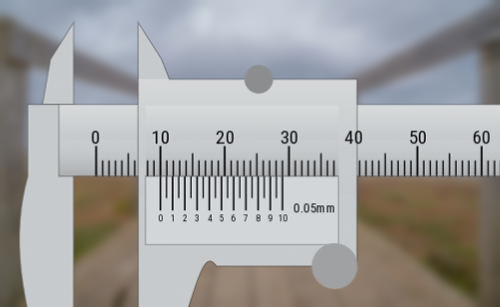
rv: 10.0; mm
